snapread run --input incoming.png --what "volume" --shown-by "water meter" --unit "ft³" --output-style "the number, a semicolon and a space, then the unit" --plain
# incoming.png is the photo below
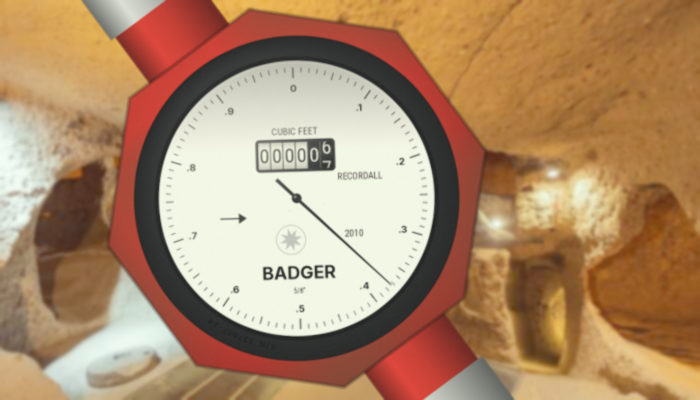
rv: 6.37; ft³
